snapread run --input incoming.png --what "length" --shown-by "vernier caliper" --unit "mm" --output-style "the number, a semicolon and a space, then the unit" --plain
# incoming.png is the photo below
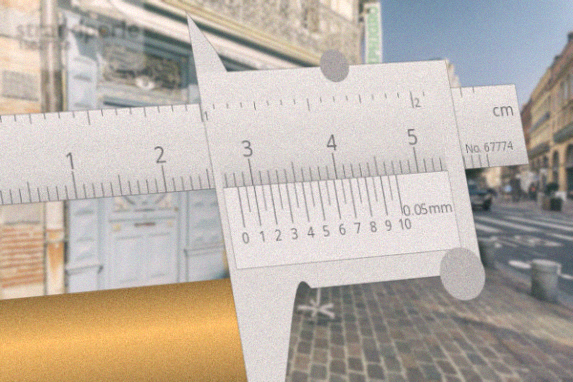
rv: 28.2; mm
